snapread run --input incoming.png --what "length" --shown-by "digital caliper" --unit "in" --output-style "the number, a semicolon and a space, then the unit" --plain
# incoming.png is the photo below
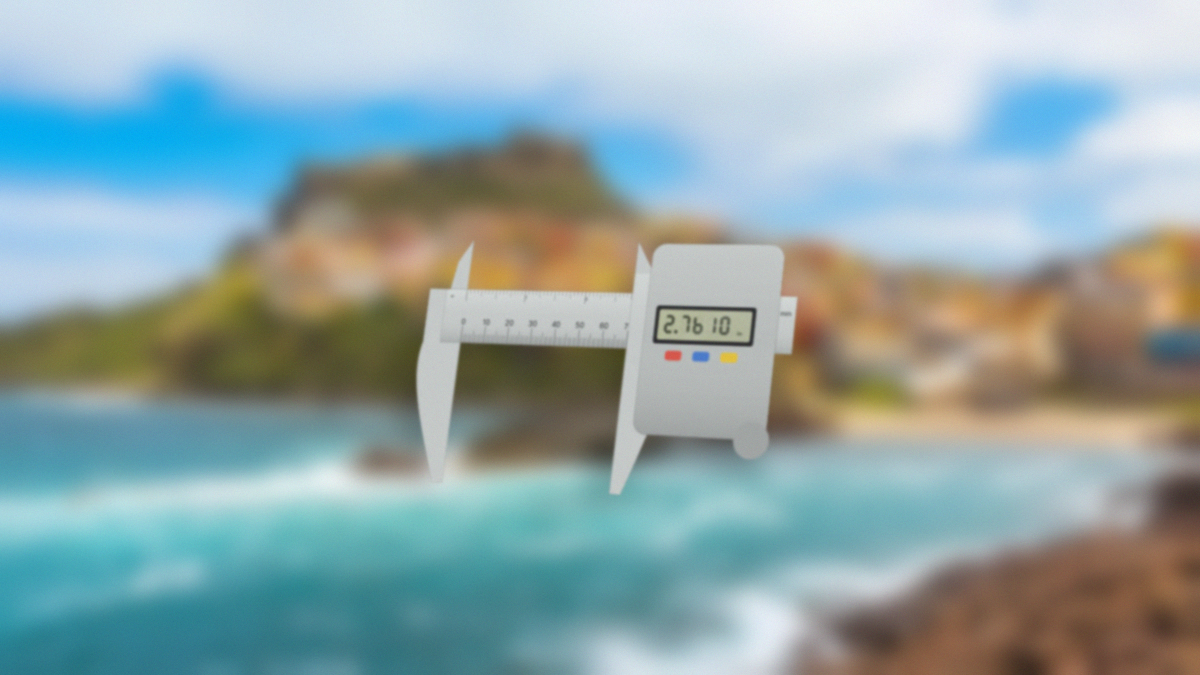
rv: 2.7610; in
